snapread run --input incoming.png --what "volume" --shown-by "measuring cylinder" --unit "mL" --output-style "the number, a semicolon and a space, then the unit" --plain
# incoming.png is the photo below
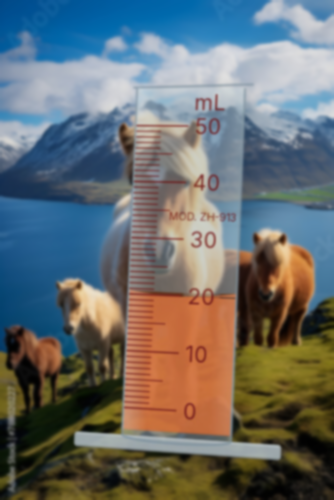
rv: 20; mL
